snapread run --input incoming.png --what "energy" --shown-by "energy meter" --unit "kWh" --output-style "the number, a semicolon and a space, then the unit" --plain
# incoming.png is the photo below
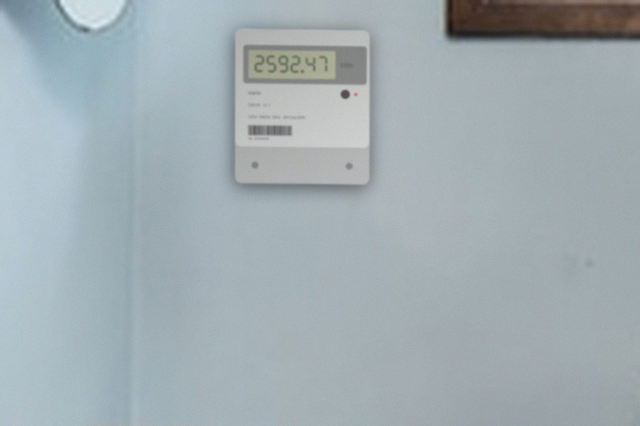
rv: 2592.47; kWh
